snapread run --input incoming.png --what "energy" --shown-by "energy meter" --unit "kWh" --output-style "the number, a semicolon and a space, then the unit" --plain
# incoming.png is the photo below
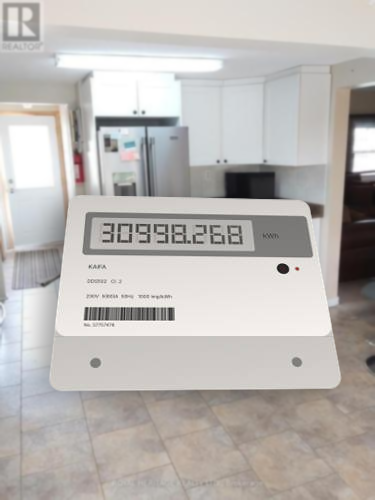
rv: 30998.268; kWh
